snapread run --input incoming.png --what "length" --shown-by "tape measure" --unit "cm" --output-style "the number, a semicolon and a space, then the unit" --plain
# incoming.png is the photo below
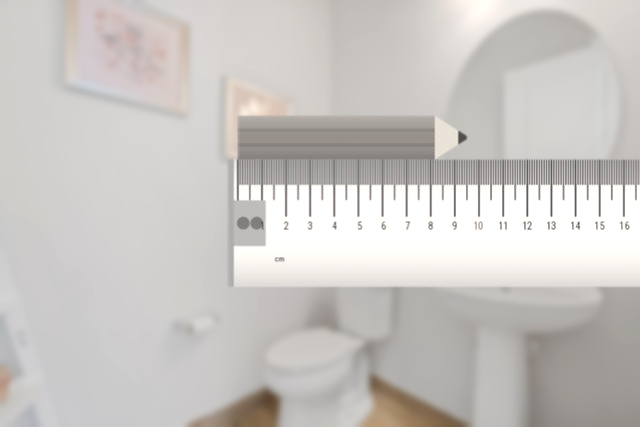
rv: 9.5; cm
